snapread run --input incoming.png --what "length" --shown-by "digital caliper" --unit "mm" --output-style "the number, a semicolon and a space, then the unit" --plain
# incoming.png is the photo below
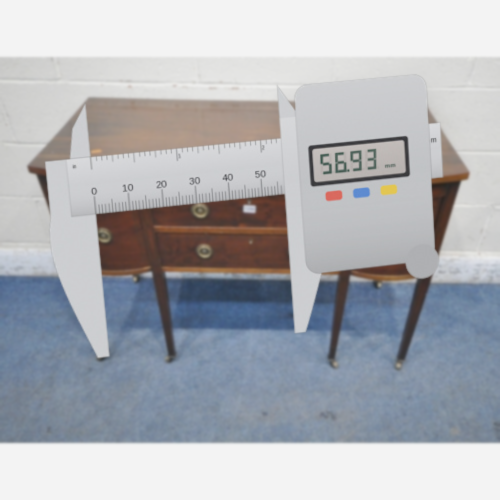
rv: 56.93; mm
